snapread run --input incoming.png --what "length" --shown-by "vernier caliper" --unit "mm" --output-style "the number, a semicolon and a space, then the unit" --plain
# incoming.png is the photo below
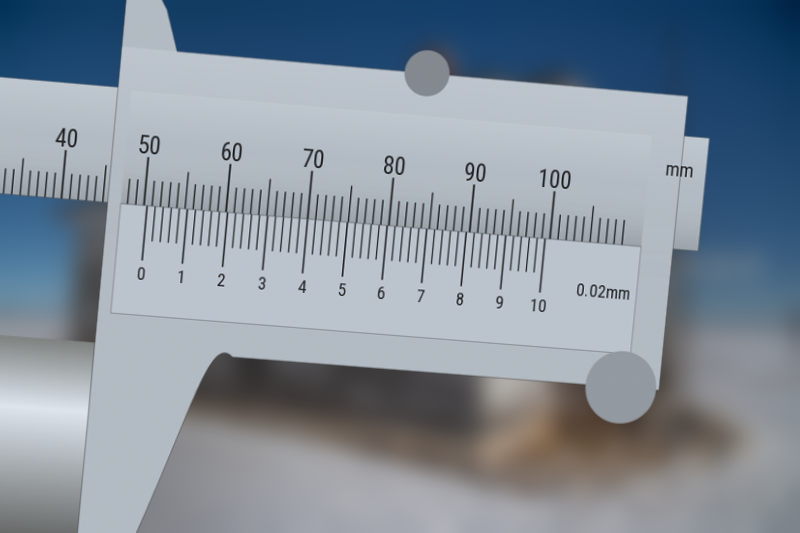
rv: 50.4; mm
